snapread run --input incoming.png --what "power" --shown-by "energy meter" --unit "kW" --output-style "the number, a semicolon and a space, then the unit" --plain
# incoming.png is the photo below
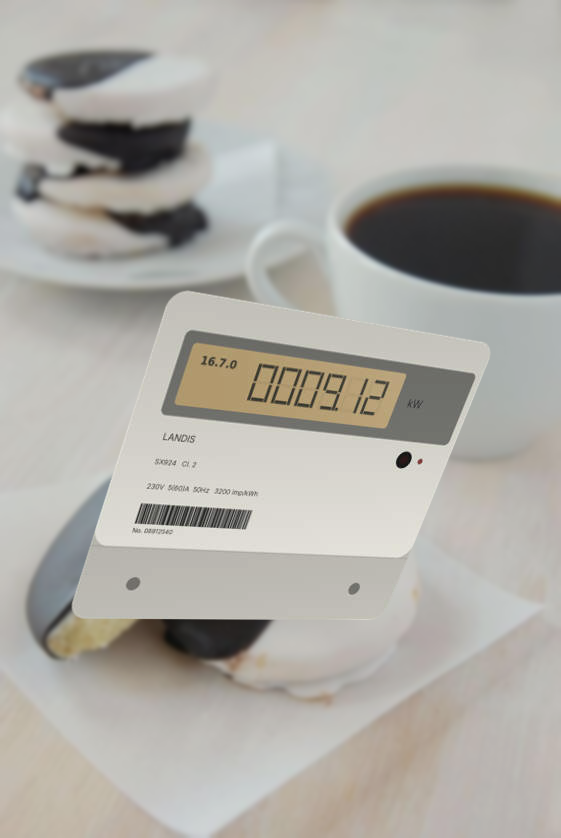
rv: 9.12; kW
